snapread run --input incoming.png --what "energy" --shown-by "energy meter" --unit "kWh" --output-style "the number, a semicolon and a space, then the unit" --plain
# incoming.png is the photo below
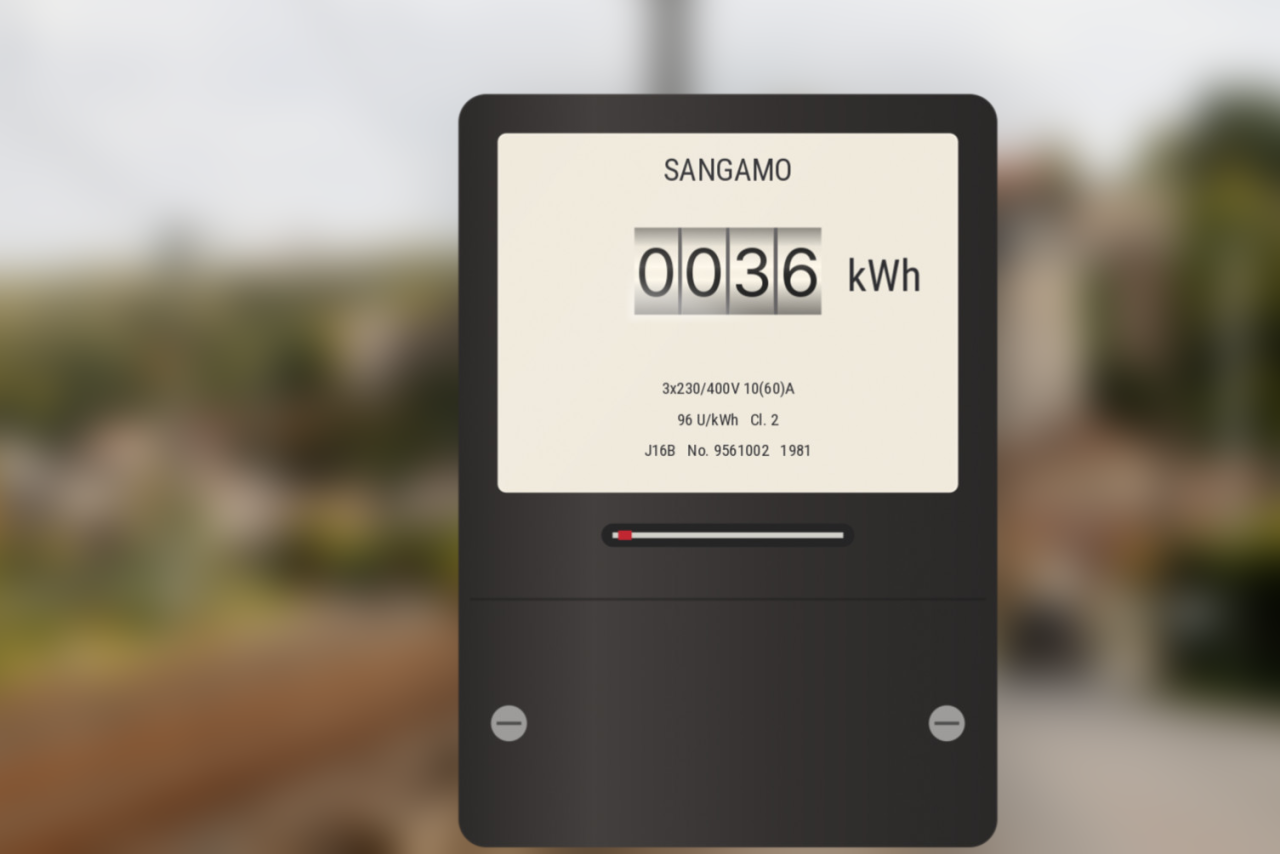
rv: 36; kWh
